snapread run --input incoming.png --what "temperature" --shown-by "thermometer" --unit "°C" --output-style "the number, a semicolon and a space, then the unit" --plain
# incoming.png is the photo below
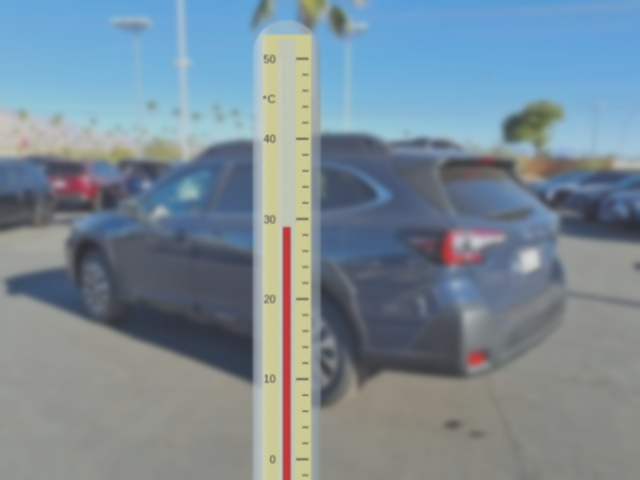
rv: 29; °C
